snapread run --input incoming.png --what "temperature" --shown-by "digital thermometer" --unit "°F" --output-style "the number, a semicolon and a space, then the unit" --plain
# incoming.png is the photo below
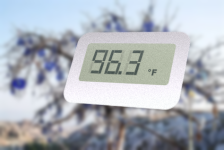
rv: 96.3; °F
